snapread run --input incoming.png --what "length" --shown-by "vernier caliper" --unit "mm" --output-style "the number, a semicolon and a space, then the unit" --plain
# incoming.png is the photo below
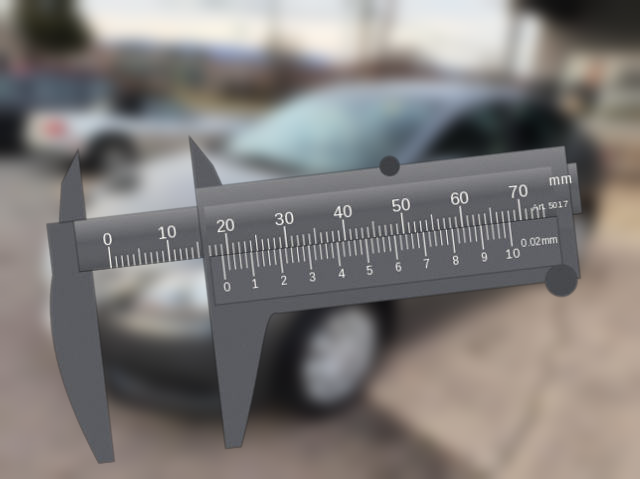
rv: 19.0; mm
